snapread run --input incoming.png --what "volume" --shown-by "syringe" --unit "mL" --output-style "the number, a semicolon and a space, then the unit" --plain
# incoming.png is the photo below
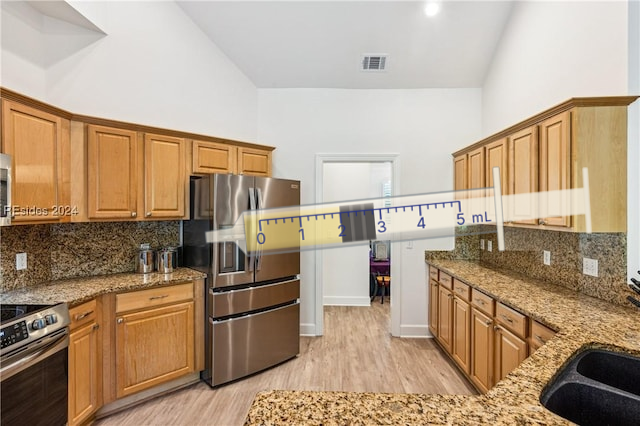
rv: 2; mL
